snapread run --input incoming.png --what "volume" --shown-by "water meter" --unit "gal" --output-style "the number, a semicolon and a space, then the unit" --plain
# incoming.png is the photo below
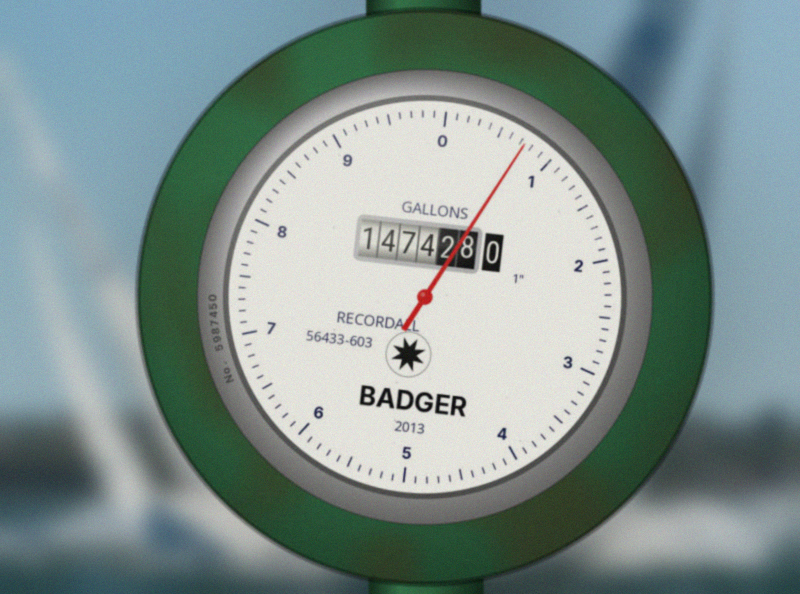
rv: 1474280.7; gal
